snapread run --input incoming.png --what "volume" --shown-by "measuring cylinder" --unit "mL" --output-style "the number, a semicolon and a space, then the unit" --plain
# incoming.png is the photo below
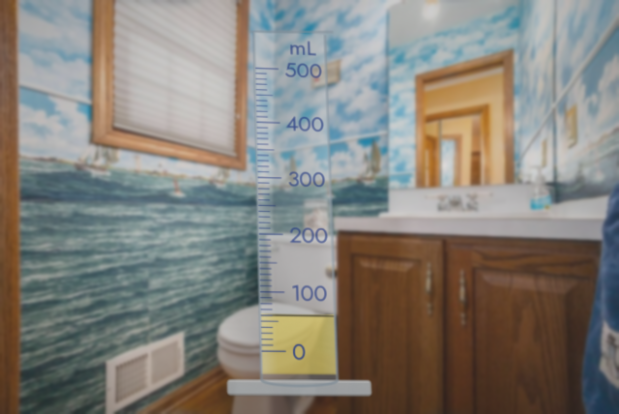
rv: 60; mL
